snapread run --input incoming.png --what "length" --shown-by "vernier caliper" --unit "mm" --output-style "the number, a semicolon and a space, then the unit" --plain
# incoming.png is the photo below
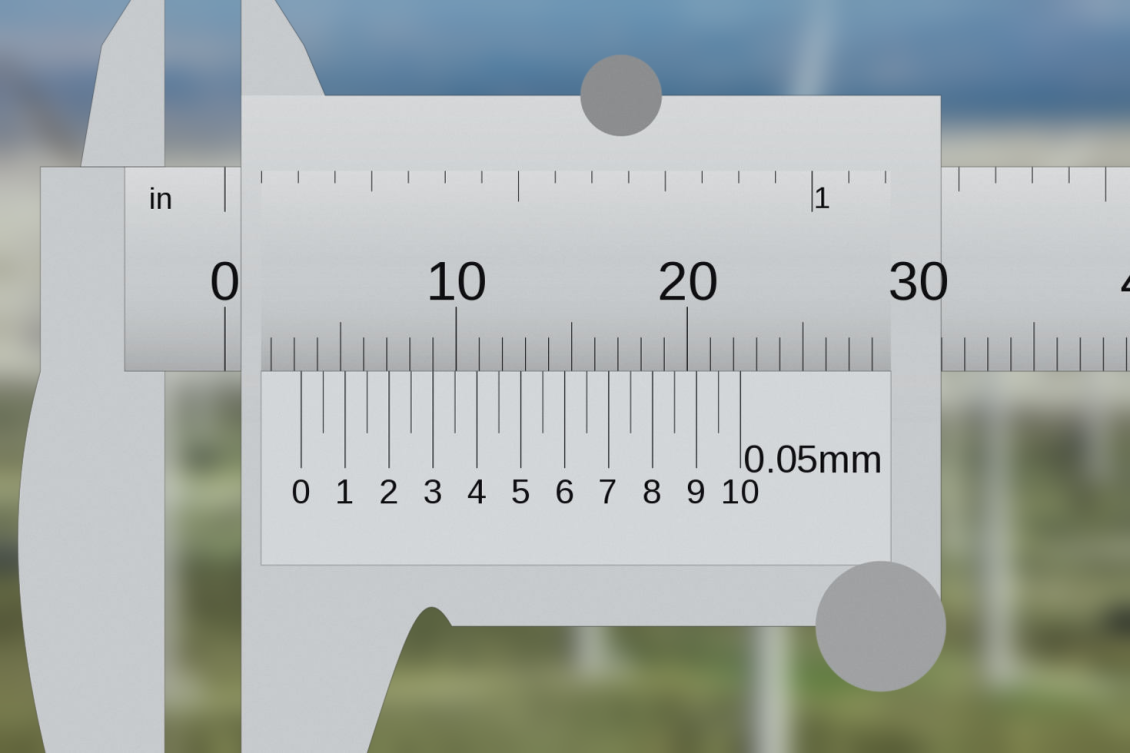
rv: 3.30; mm
